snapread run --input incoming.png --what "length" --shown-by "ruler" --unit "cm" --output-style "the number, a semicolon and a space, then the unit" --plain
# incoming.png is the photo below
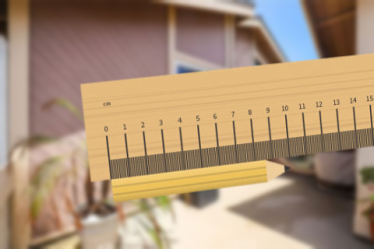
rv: 10; cm
